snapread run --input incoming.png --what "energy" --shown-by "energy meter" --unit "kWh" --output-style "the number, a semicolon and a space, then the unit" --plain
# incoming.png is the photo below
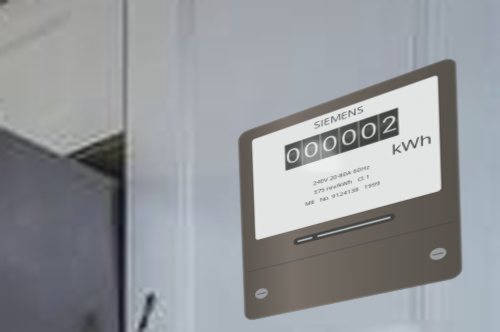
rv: 2; kWh
